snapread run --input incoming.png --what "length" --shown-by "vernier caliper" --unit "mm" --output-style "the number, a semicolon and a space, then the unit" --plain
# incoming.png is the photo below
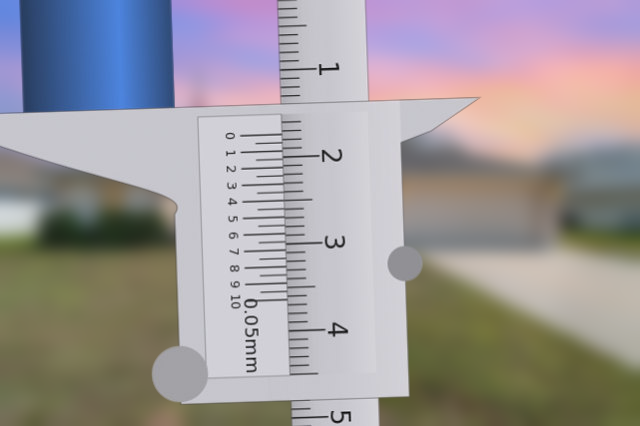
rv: 17.4; mm
